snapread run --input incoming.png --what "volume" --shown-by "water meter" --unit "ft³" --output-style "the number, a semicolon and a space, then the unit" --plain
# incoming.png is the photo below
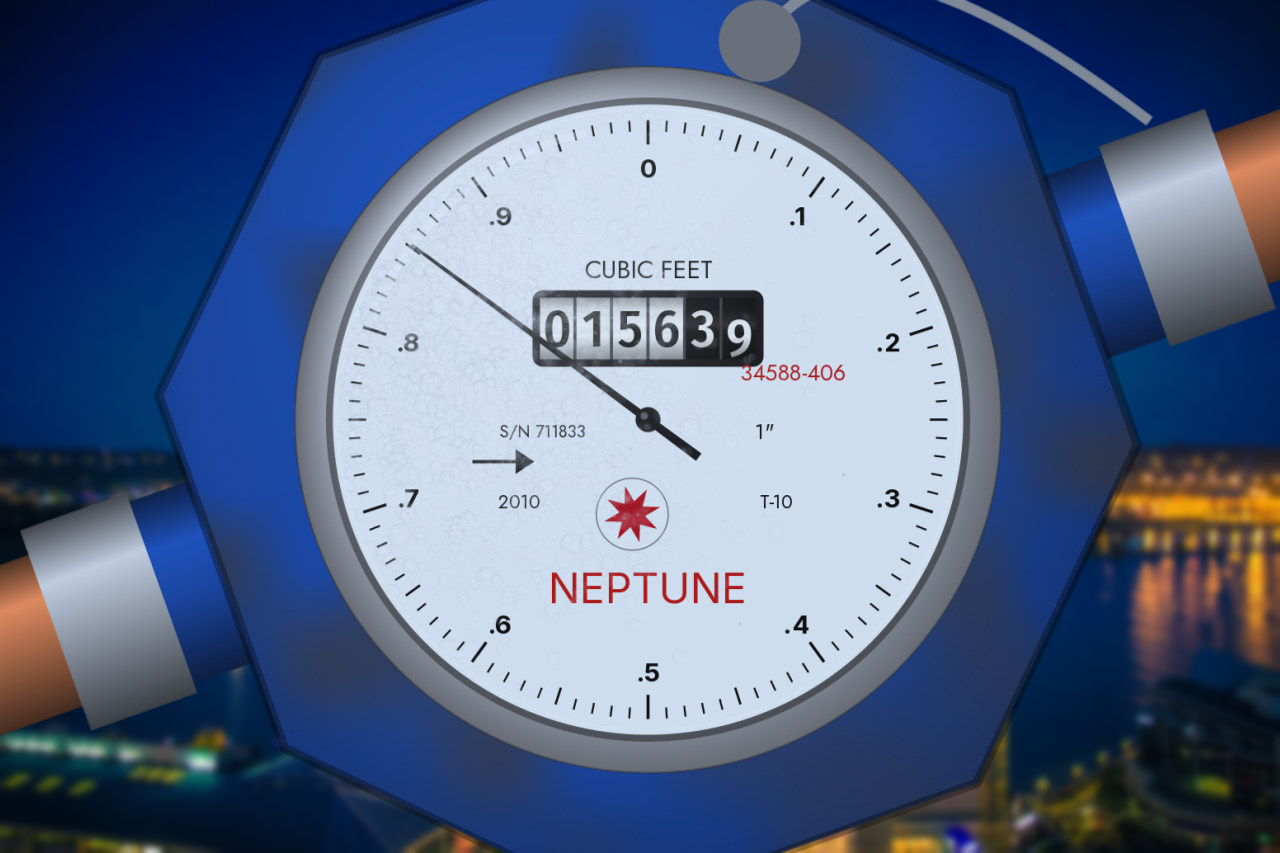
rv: 15638.85; ft³
